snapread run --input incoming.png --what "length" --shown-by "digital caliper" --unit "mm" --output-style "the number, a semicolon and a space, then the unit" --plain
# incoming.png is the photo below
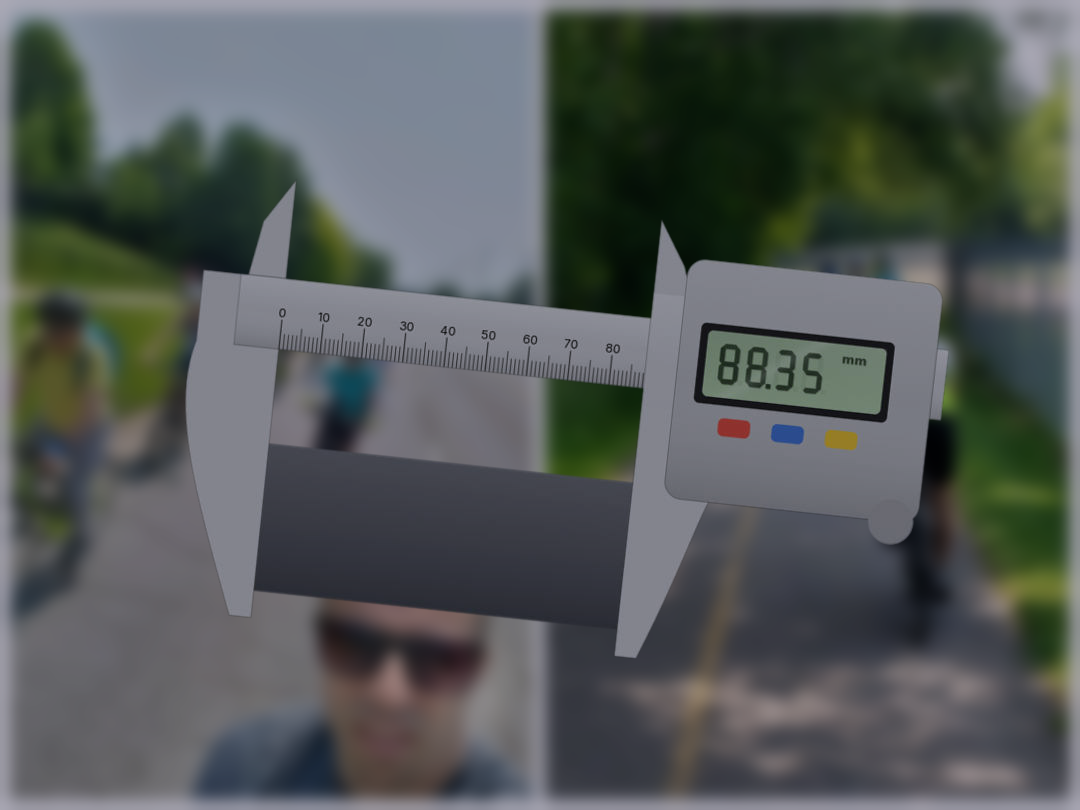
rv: 88.35; mm
